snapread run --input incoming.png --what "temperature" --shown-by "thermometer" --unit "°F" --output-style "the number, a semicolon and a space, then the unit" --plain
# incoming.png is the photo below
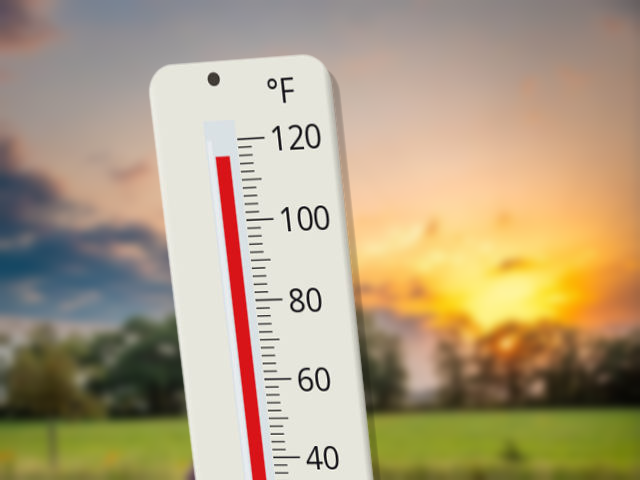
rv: 116; °F
